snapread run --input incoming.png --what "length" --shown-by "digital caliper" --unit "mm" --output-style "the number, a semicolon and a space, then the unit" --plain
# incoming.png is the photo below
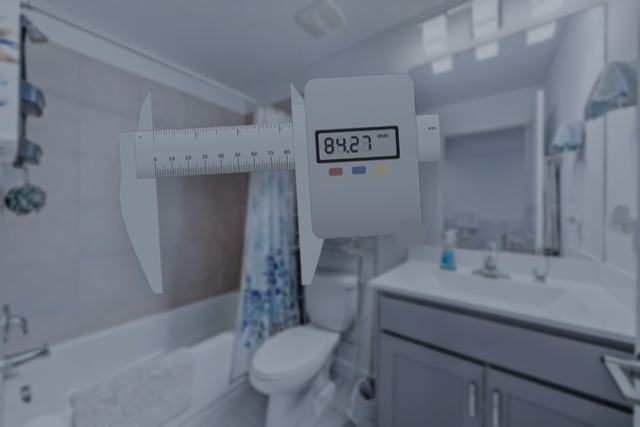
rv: 84.27; mm
